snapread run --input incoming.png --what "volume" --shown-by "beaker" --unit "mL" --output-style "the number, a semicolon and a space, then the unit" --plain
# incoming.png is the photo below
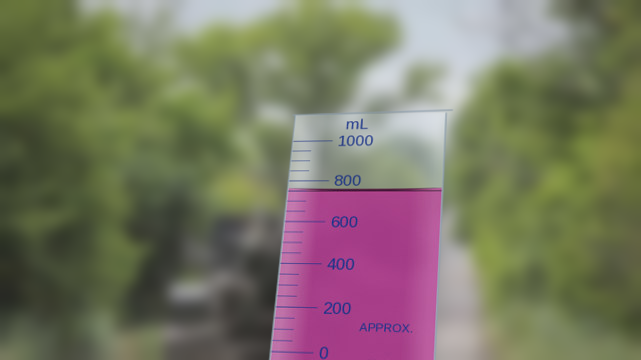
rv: 750; mL
